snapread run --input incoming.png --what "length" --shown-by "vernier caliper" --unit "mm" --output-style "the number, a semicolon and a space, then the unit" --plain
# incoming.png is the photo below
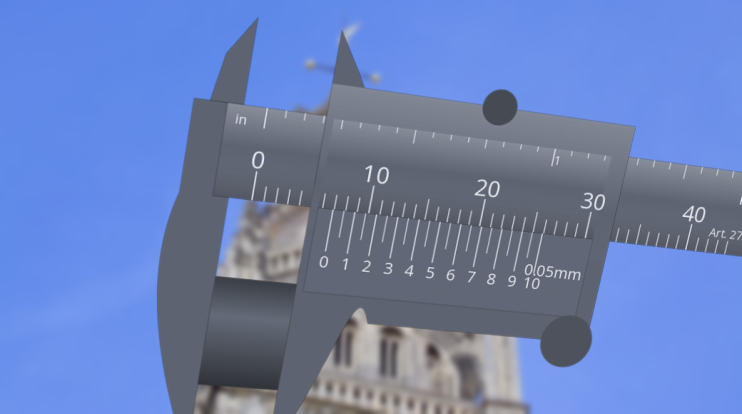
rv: 6.9; mm
